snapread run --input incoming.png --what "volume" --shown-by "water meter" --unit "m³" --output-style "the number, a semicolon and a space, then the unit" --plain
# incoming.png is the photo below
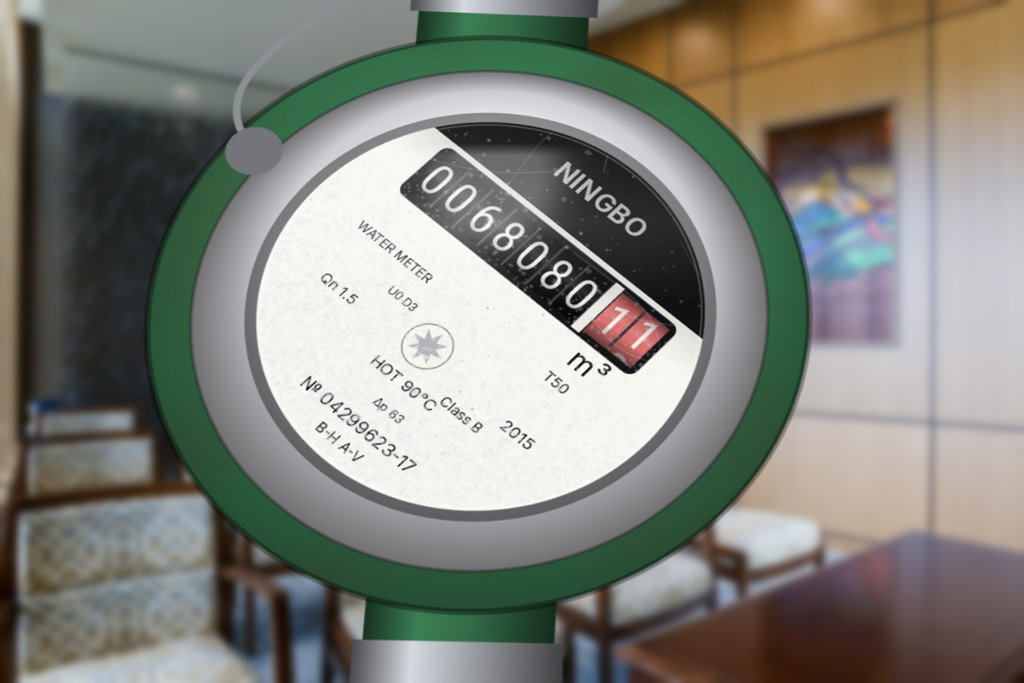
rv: 68080.11; m³
